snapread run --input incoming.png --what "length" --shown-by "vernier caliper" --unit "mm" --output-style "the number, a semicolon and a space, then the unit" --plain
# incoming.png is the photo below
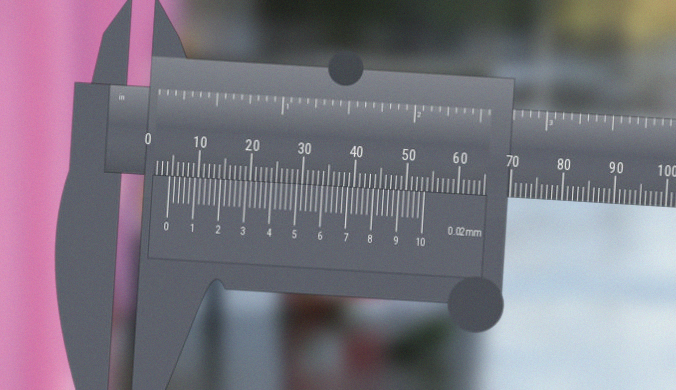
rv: 4.5; mm
